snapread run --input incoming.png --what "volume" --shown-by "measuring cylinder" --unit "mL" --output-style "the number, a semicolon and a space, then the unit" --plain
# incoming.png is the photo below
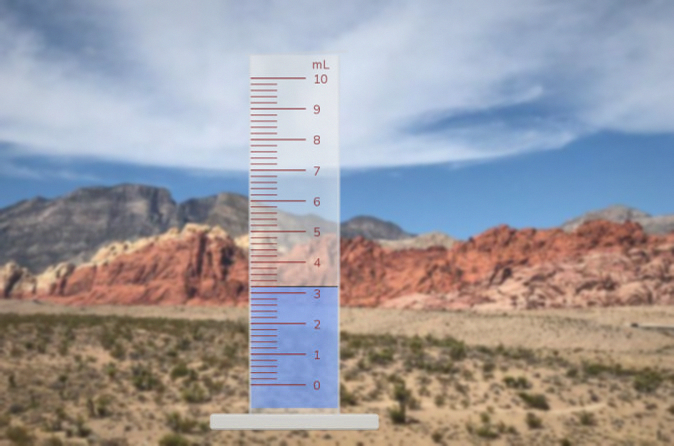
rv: 3.2; mL
